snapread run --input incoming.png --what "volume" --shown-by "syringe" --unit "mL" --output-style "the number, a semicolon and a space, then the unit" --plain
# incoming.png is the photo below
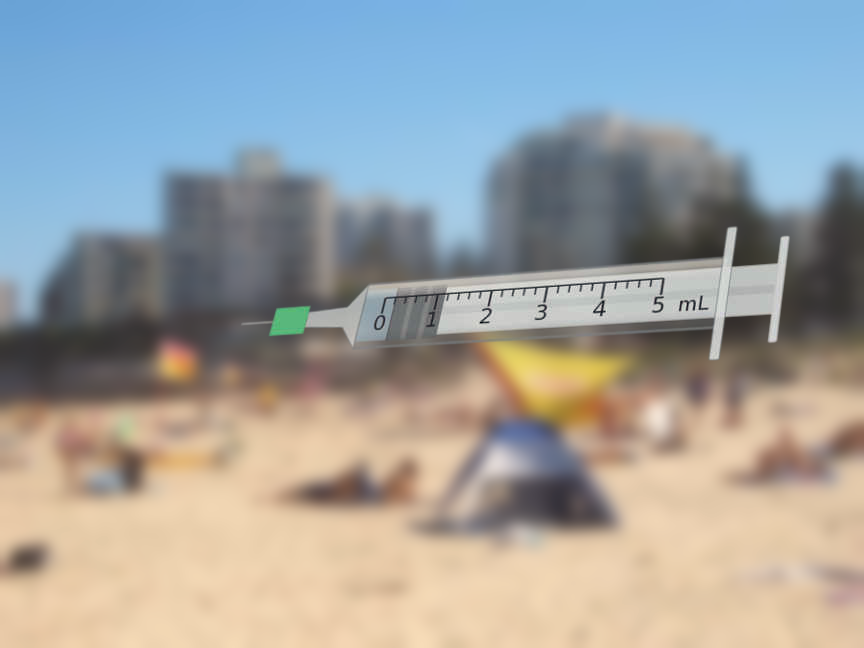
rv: 0.2; mL
